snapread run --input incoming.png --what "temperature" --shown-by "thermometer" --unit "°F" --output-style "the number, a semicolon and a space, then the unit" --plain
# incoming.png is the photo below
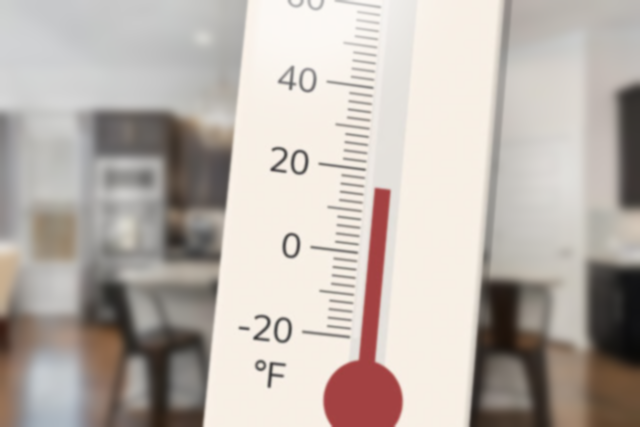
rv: 16; °F
